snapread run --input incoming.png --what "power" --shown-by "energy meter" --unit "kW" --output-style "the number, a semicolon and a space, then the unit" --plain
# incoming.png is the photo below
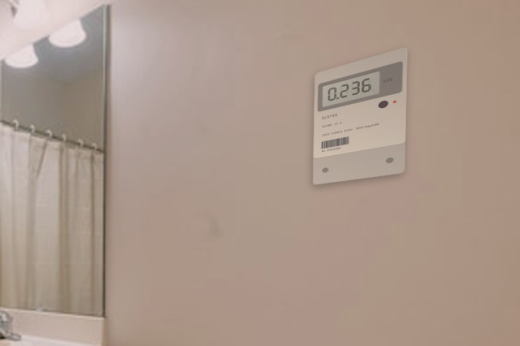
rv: 0.236; kW
